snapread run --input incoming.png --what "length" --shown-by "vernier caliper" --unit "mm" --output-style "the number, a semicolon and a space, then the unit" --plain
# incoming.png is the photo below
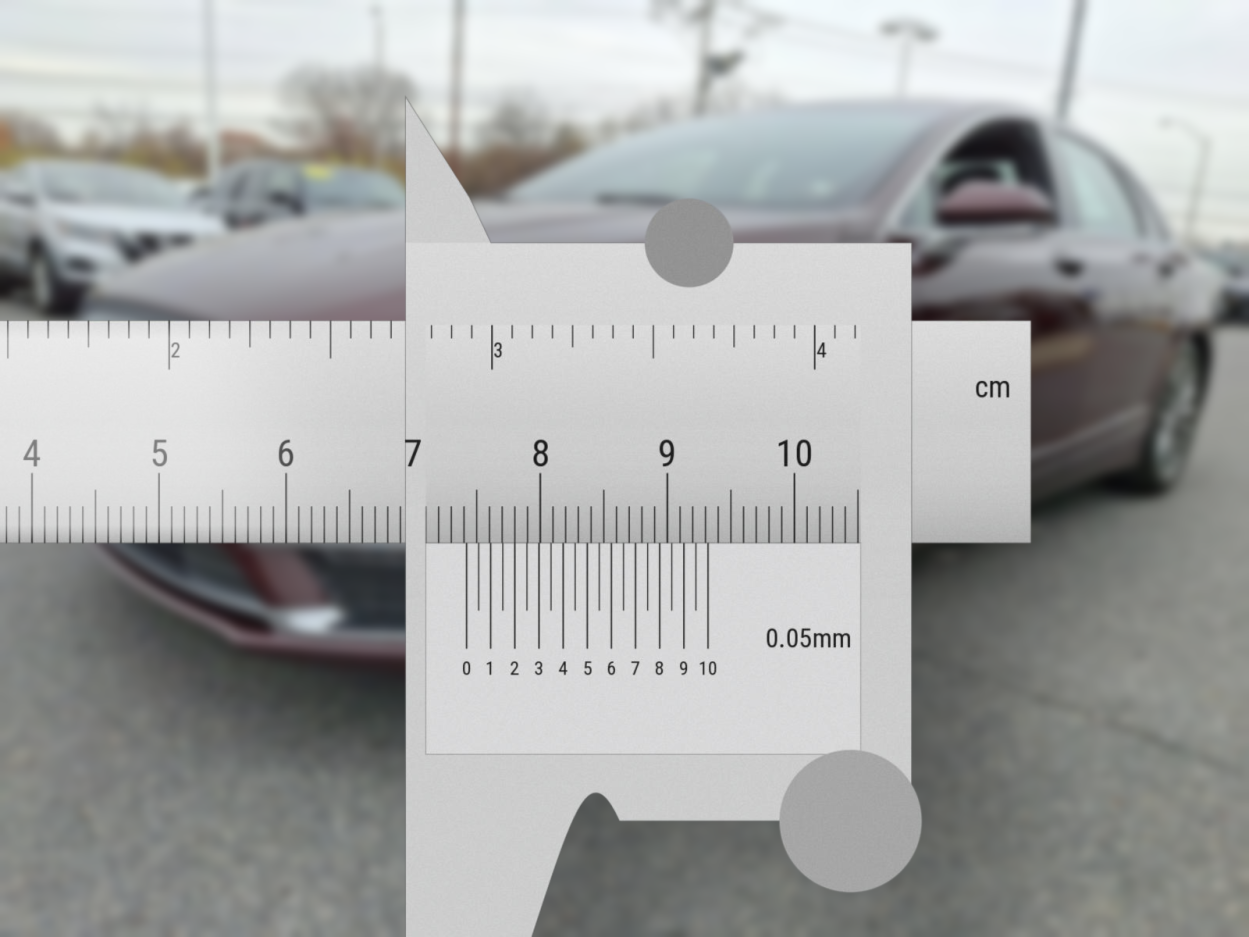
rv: 74.2; mm
